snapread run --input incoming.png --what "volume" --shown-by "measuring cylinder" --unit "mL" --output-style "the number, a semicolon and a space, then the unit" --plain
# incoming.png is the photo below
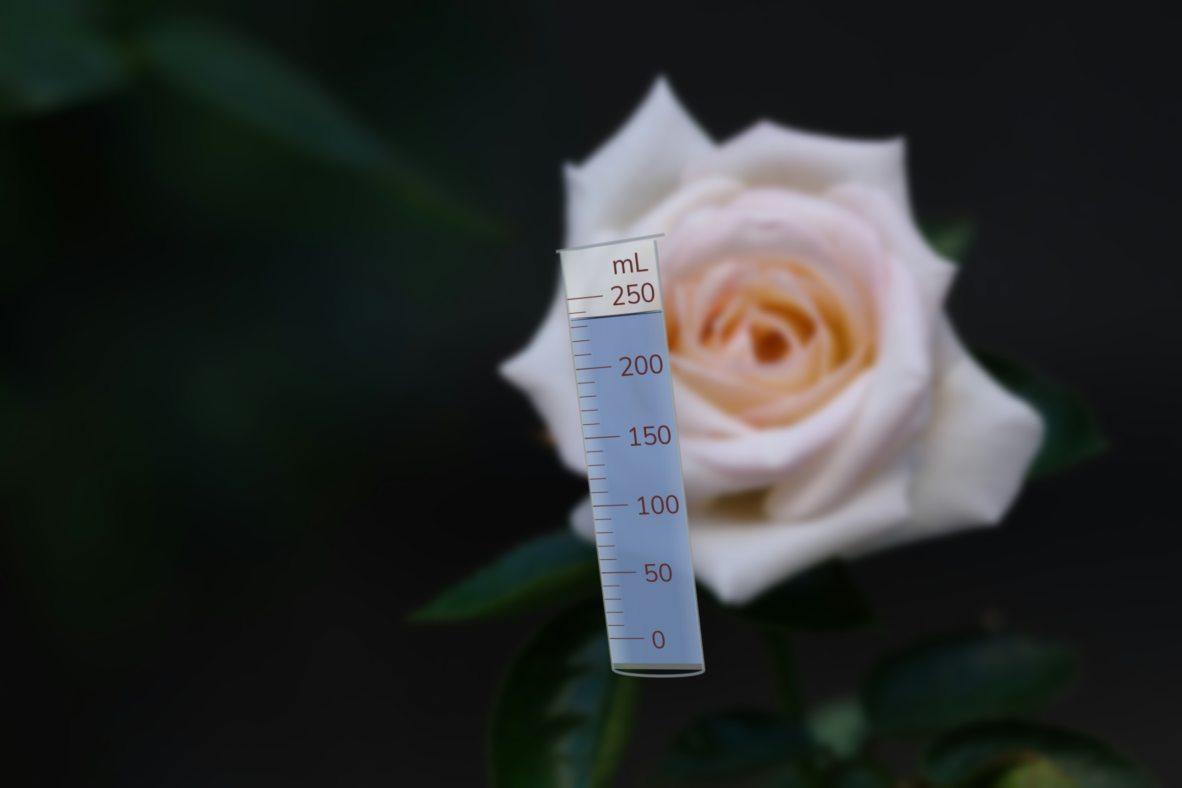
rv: 235; mL
